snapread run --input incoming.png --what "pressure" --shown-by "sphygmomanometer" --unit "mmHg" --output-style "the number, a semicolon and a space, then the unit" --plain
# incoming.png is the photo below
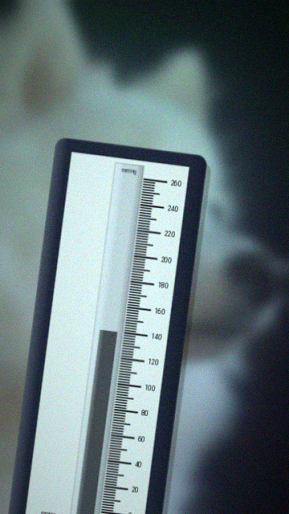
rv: 140; mmHg
